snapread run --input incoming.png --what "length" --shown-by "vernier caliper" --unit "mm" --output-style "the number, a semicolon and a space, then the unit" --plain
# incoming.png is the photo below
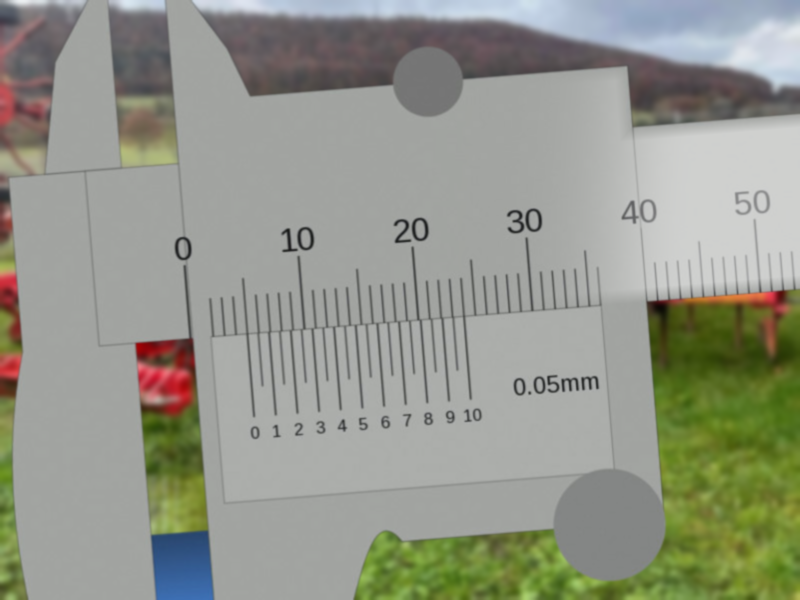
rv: 5.0; mm
